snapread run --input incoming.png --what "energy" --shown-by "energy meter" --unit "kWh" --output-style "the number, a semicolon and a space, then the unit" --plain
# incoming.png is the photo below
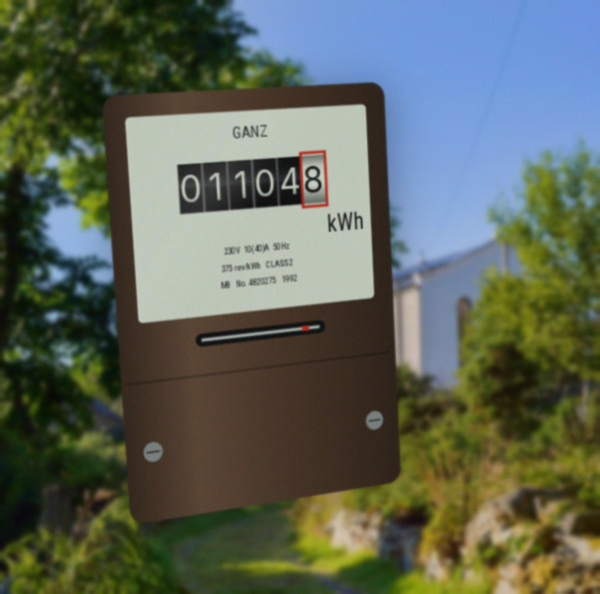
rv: 1104.8; kWh
